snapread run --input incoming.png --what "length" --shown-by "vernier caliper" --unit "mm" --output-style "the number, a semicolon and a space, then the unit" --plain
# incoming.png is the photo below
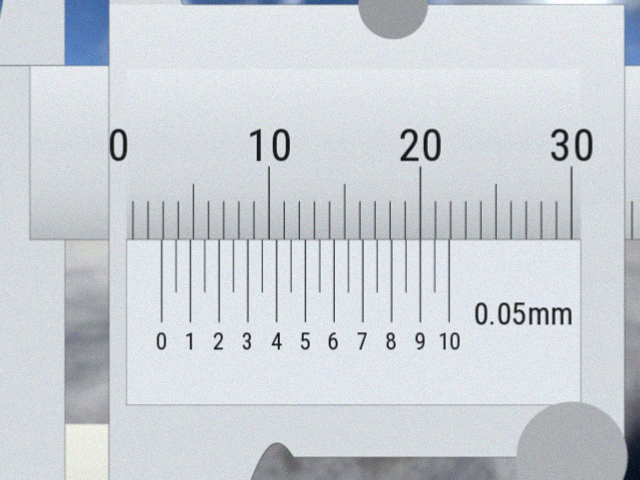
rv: 2.9; mm
